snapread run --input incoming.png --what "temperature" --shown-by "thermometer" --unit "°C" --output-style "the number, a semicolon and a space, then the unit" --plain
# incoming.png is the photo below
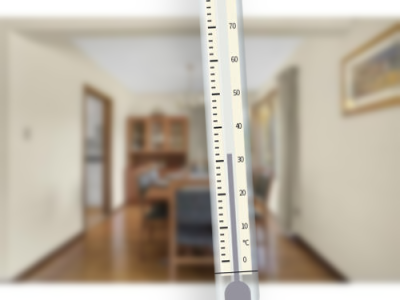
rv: 32; °C
